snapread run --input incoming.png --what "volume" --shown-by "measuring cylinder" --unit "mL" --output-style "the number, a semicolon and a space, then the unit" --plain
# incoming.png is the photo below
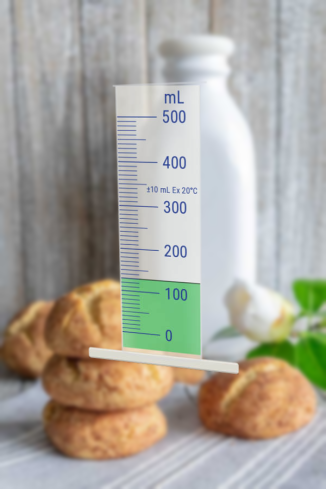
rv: 130; mL
